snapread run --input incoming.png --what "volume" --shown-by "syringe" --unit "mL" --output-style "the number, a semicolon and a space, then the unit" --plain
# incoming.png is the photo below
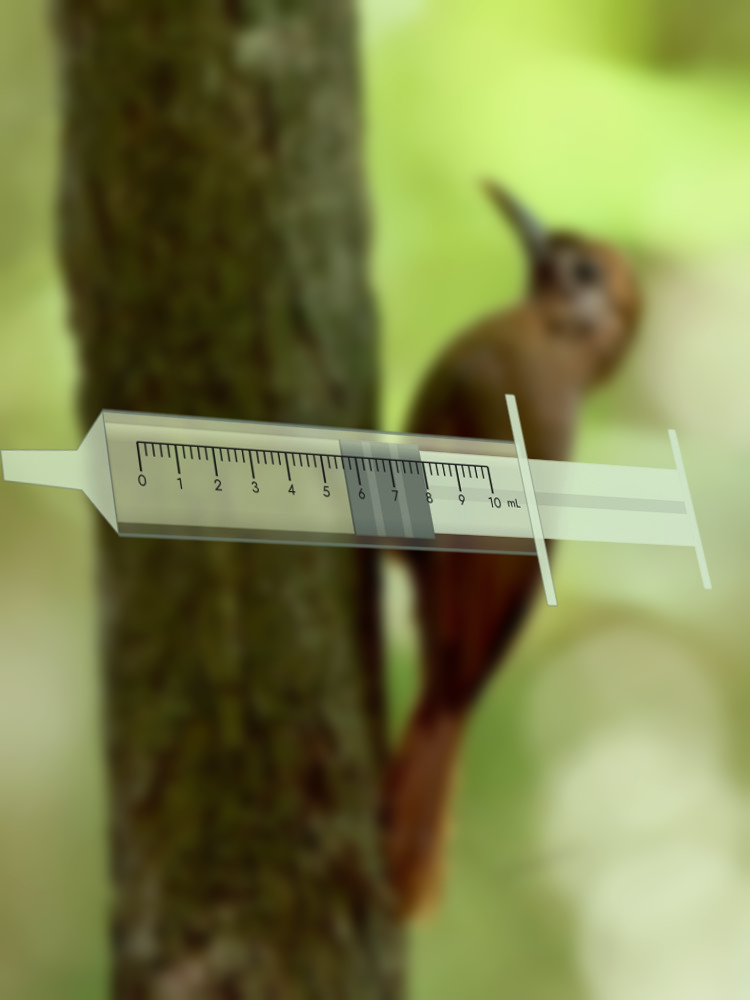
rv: 5.6; mL
